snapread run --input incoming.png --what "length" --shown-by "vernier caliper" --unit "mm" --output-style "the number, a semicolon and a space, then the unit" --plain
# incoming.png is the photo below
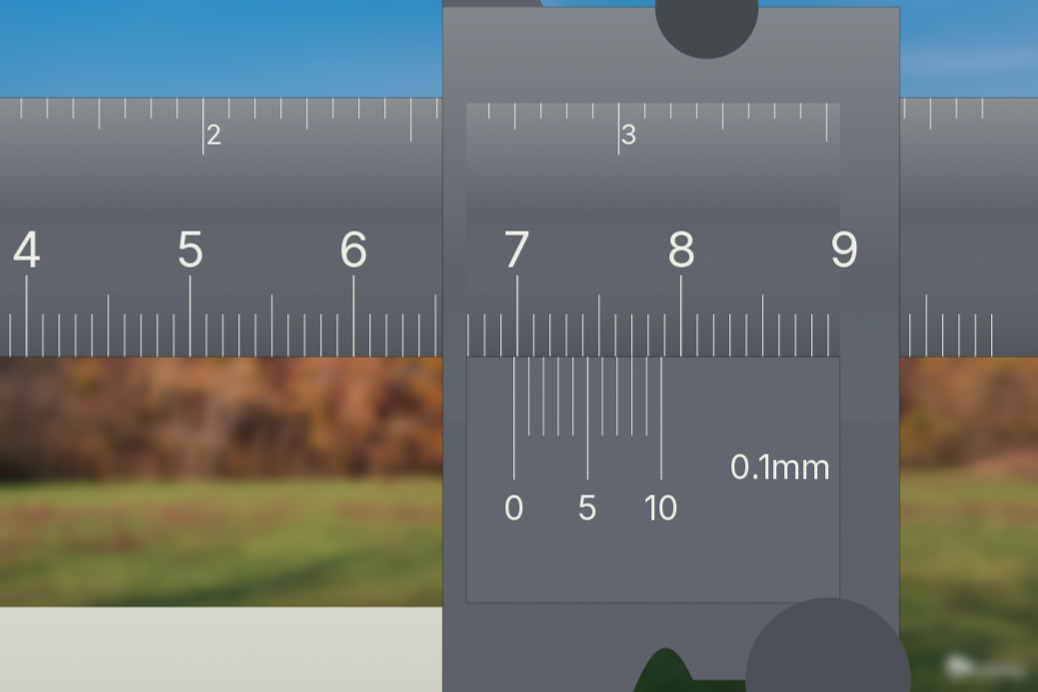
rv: 69.8; mm
